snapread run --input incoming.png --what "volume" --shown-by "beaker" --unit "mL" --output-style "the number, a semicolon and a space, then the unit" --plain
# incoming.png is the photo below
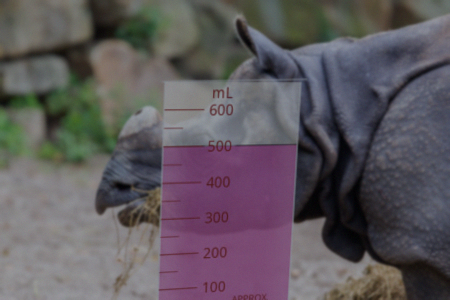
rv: 500; mL
